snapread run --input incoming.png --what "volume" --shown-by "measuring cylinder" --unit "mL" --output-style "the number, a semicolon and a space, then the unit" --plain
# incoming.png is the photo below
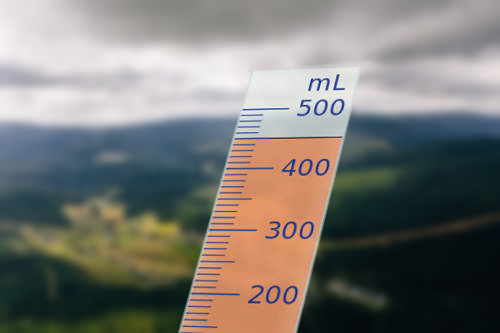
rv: 450; mL
